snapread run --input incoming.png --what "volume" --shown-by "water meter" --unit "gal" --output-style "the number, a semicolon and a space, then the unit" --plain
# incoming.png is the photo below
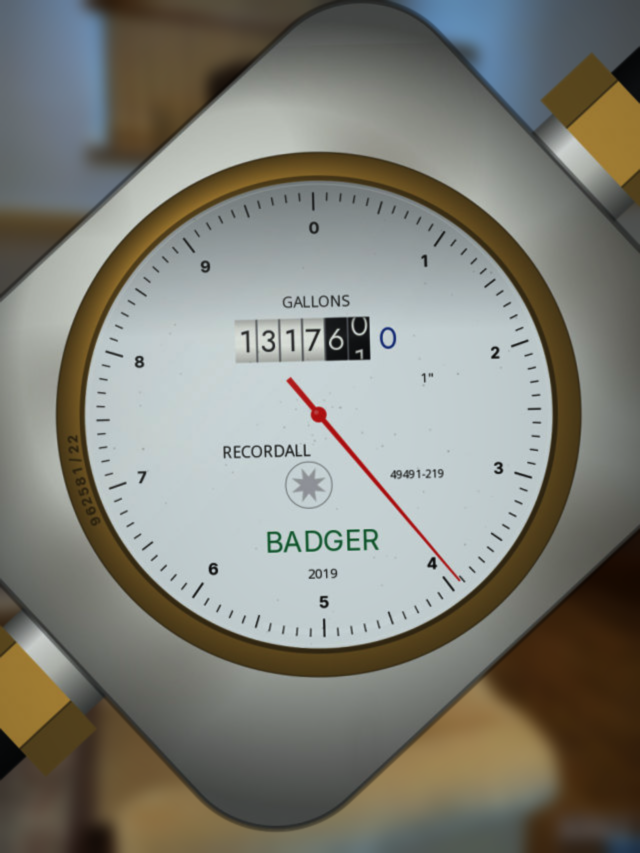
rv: 1317603.9; gal
